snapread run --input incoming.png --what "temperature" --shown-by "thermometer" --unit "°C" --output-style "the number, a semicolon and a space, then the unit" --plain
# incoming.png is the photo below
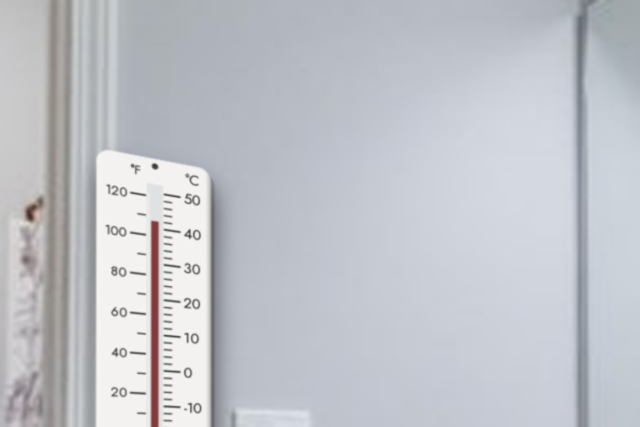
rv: 42; °C
